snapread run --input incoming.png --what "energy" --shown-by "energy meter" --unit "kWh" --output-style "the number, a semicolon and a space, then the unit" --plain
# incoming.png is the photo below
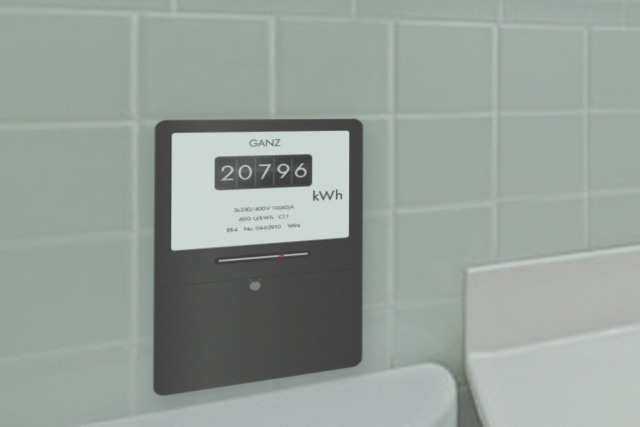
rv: 20796; kWh
